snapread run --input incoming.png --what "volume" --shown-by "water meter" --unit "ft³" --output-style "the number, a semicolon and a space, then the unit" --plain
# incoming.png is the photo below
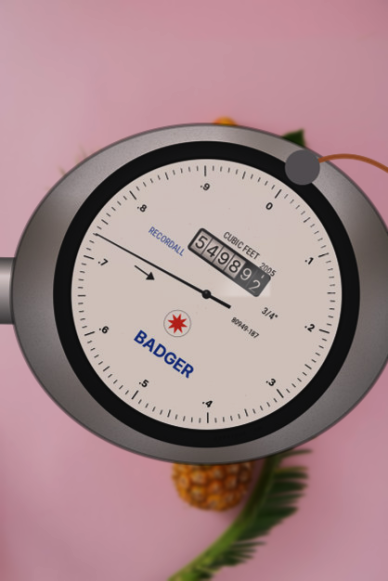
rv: 549891.73; ft³
